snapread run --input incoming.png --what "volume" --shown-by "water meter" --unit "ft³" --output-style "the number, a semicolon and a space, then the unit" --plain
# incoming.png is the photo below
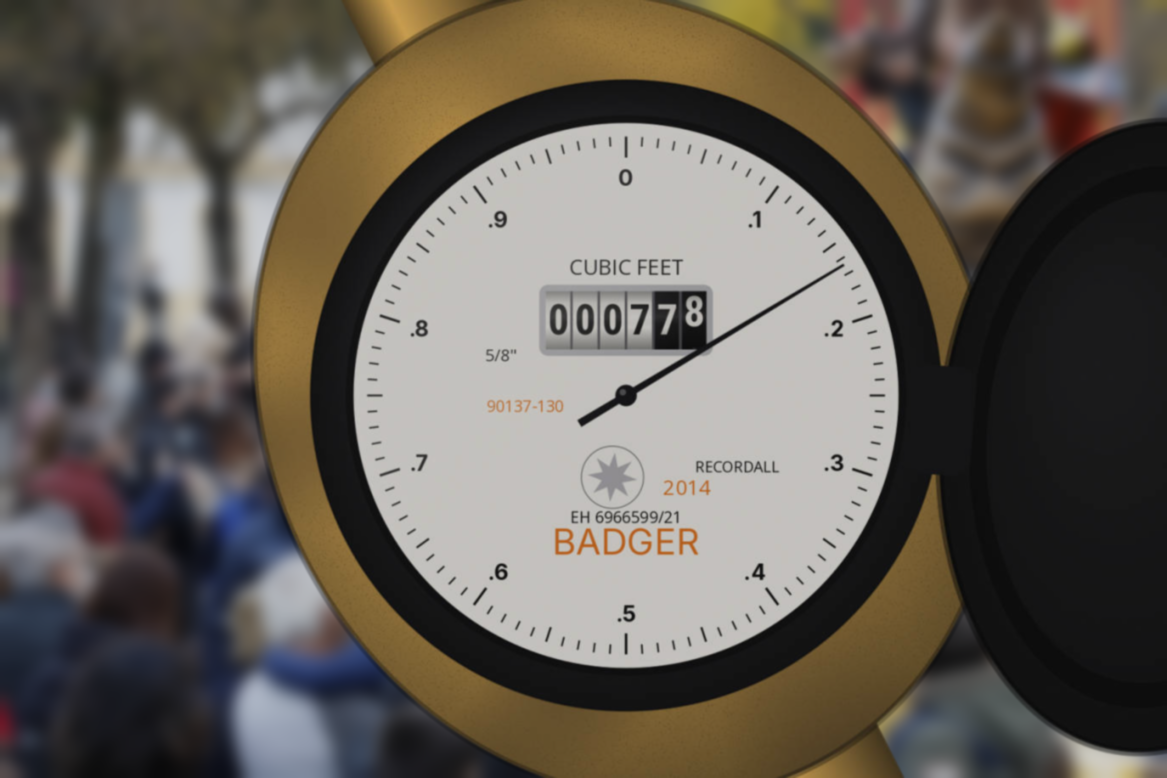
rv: 778.16; ft³
